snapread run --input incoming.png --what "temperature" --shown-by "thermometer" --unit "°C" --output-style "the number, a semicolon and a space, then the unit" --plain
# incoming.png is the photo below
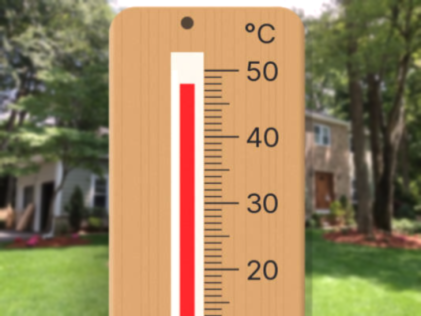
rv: 48; °C
